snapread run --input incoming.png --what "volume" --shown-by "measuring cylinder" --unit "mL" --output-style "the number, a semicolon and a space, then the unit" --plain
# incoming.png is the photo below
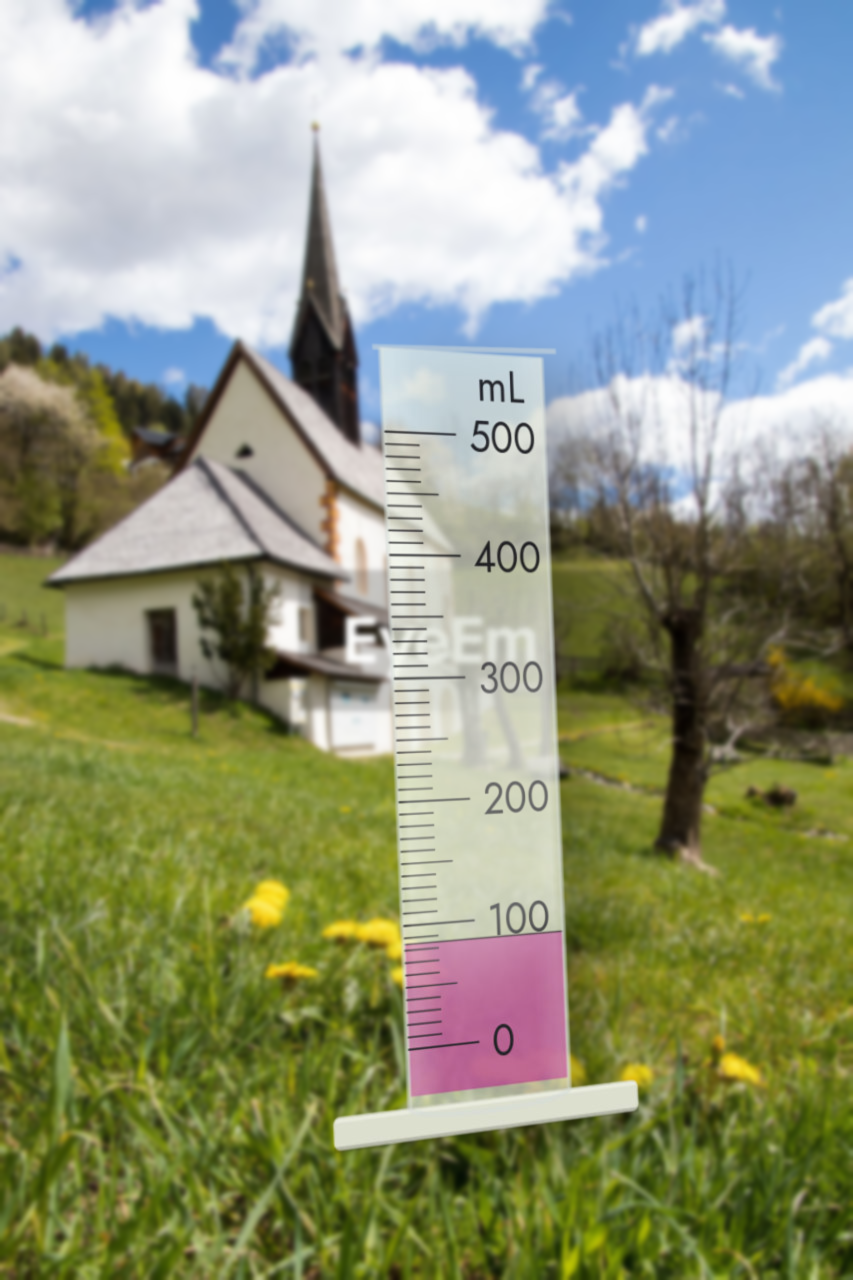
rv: 85; mL
